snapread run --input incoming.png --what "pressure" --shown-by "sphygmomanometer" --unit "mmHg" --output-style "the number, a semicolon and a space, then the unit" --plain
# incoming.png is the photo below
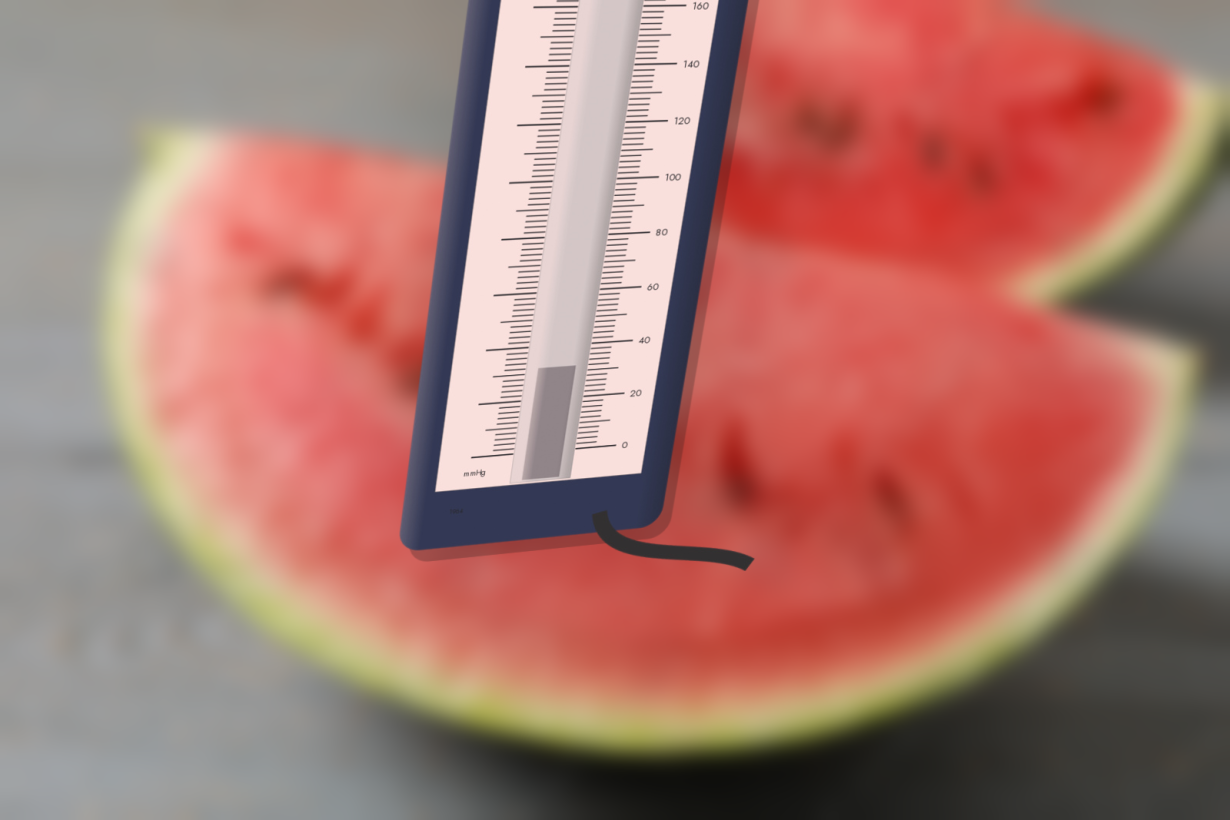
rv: 32; mmHg
